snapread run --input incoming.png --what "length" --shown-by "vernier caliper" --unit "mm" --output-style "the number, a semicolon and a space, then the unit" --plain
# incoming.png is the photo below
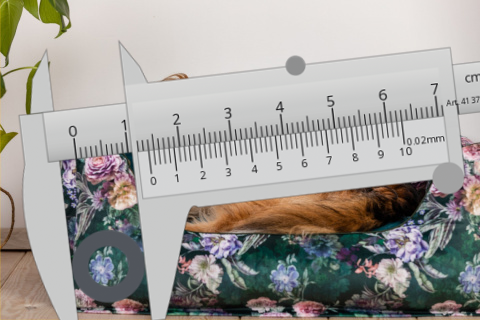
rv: 14.0; mm
